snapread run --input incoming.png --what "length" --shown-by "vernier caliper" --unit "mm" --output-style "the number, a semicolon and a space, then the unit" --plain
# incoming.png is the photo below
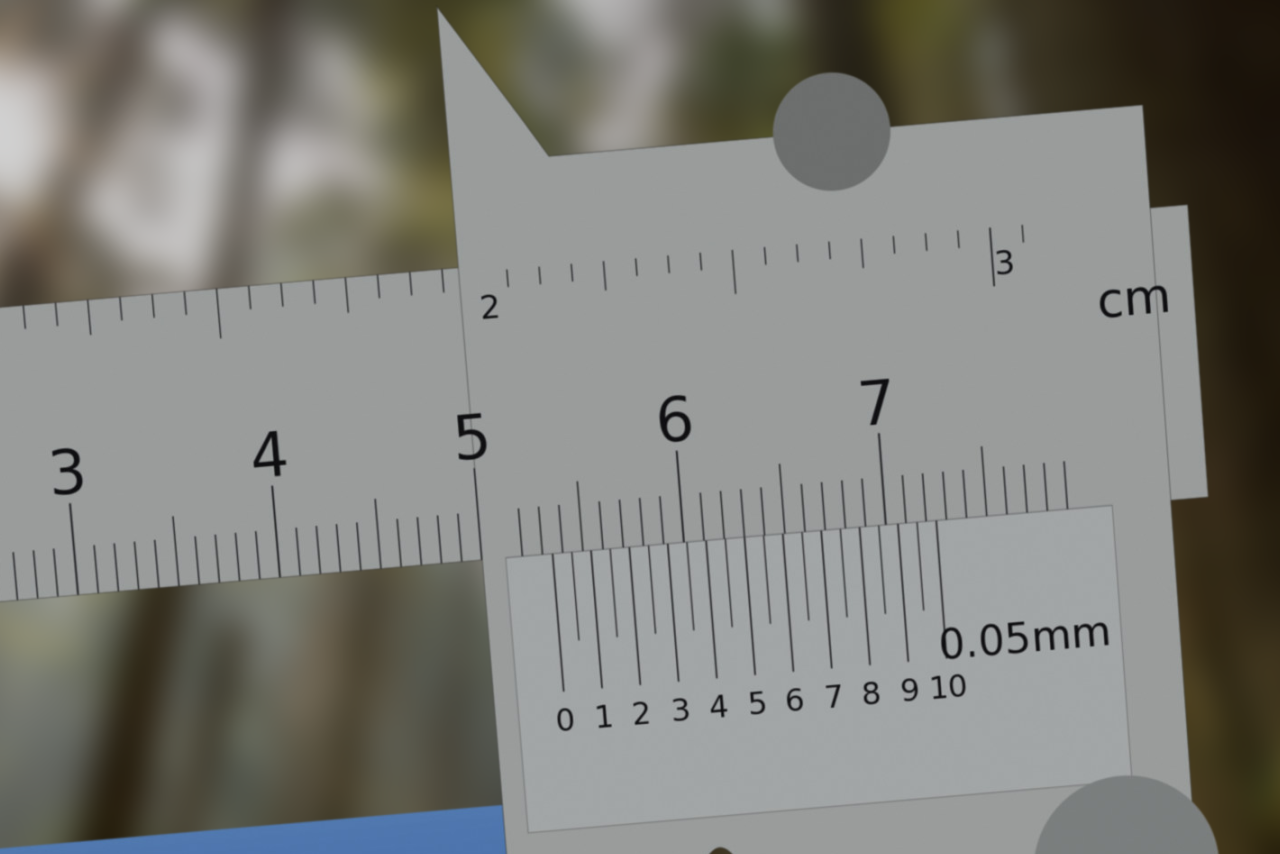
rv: 53.5; mm
